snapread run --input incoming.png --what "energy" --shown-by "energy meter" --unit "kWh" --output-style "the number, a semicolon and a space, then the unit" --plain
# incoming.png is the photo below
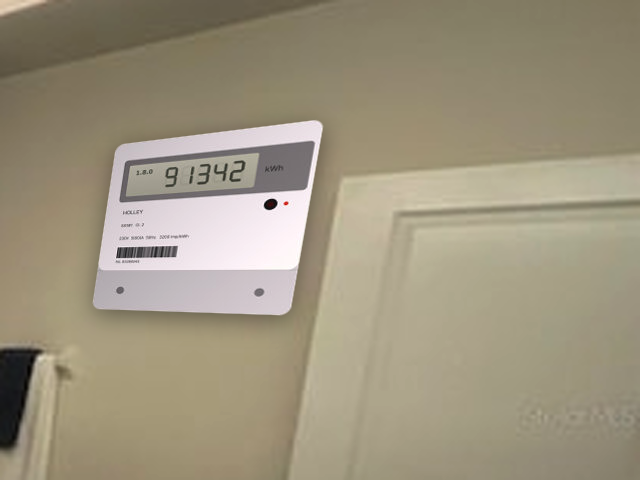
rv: 91342; kWh
